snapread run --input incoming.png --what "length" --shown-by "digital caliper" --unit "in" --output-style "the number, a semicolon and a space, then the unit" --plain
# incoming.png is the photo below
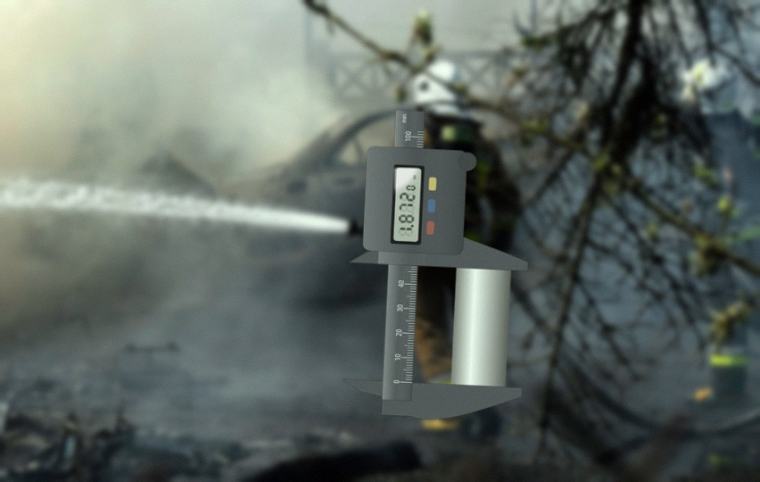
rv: 1.8720; in
